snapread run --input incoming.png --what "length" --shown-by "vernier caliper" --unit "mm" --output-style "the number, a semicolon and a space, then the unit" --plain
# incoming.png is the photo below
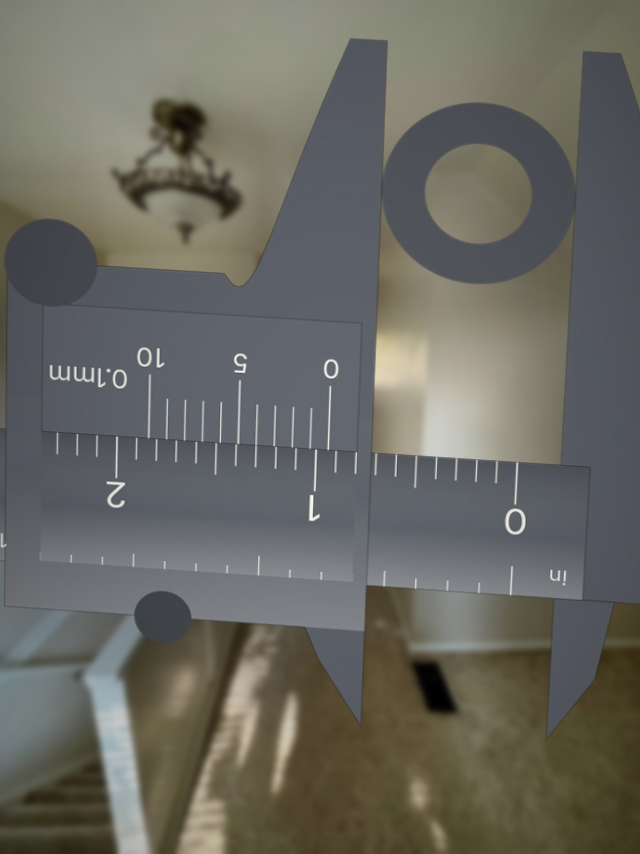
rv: 9.4; mm
